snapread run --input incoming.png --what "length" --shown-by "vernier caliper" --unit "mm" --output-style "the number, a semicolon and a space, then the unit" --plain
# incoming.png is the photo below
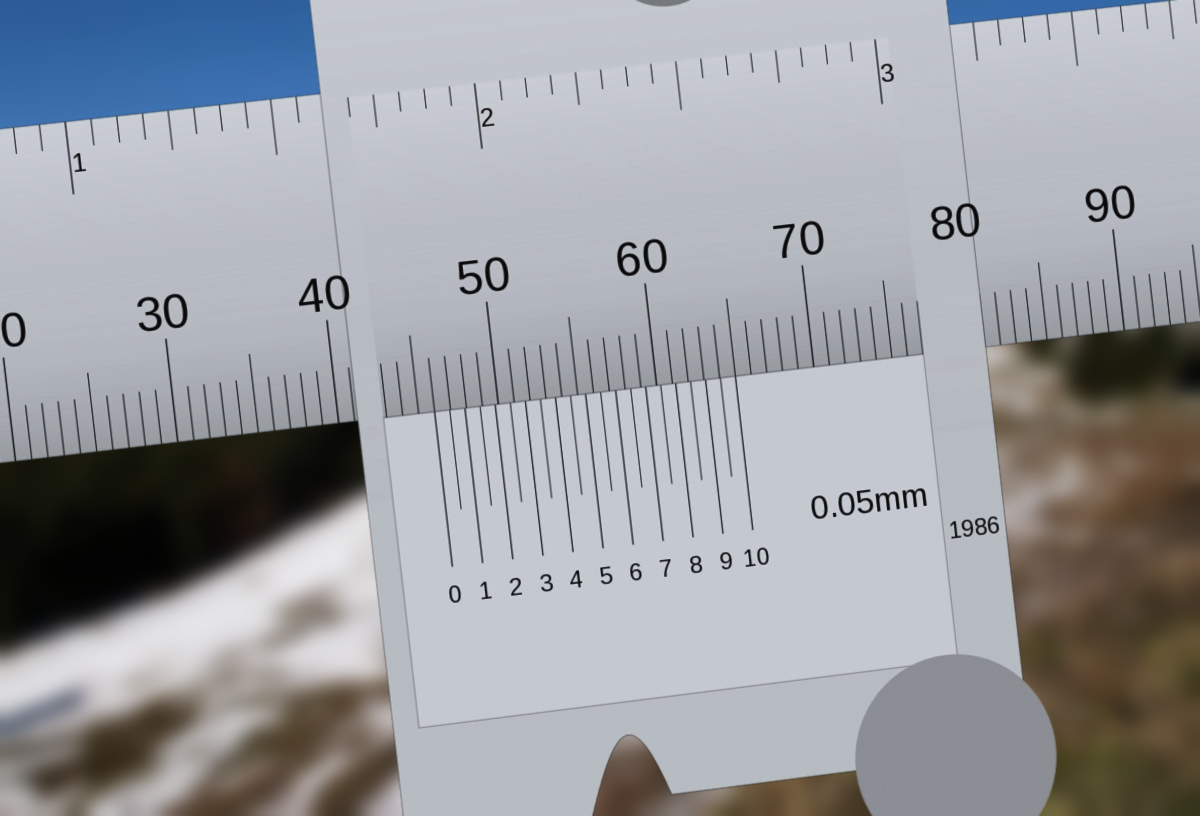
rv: 46.0; mm
